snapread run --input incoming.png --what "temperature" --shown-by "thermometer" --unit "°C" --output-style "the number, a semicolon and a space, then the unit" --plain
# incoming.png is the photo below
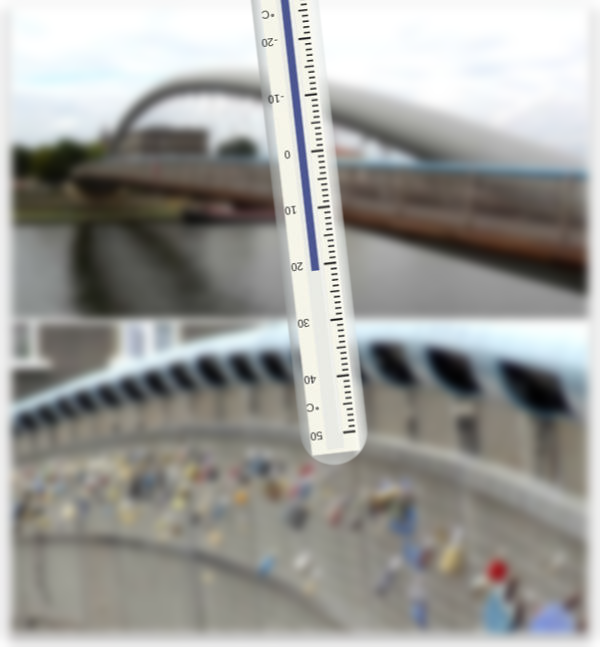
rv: 21; °C
